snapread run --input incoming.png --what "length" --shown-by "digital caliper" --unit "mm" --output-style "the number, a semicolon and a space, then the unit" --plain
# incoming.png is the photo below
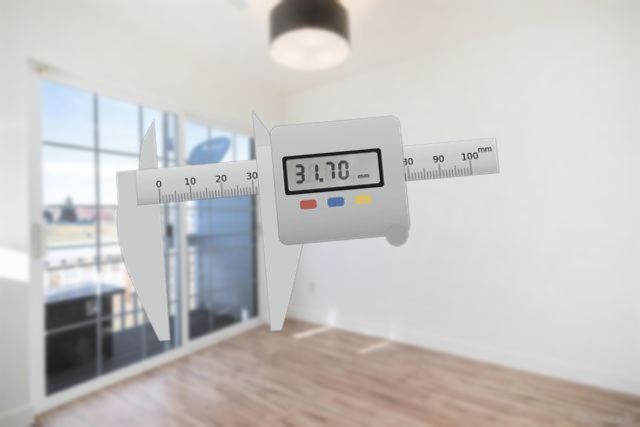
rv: 31.70; mm
